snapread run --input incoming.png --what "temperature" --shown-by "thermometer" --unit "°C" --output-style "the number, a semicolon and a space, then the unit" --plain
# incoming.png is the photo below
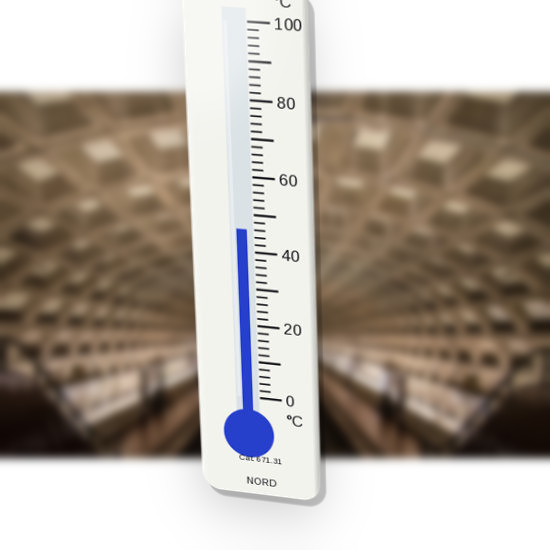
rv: 46; °C
